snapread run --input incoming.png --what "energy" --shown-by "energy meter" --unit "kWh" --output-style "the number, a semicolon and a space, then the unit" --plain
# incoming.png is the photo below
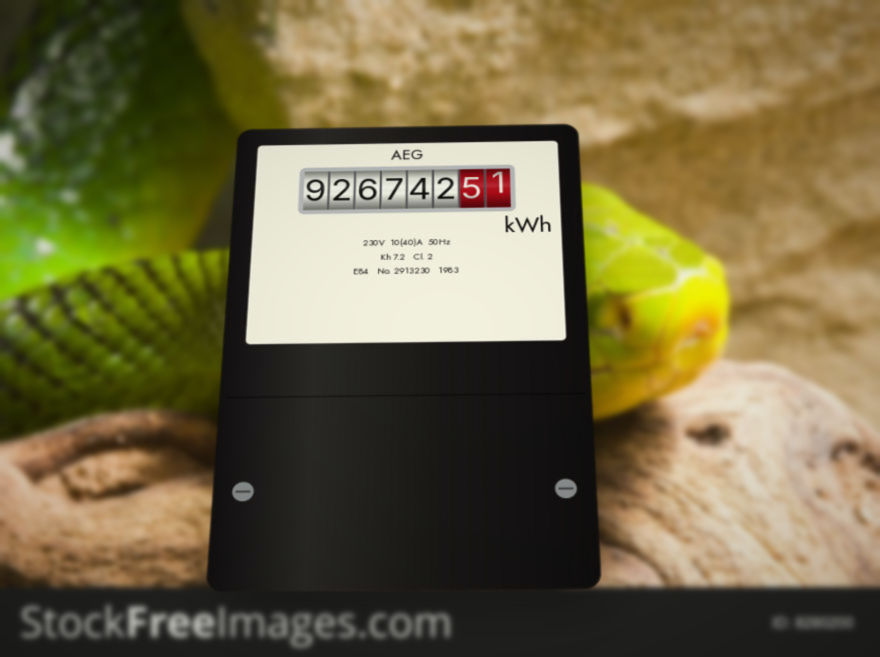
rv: 926742.51; kWh
